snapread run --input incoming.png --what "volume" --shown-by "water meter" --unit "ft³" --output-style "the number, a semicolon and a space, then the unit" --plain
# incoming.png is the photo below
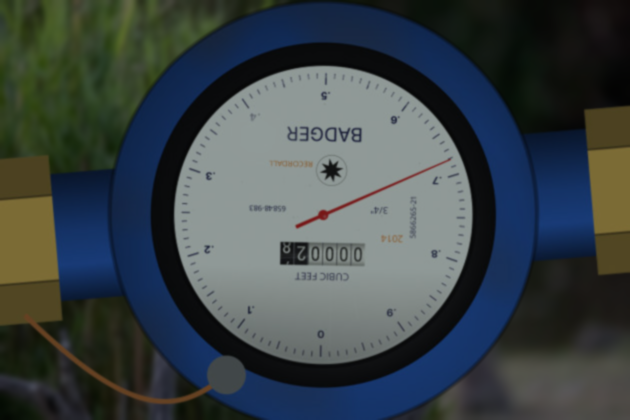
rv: 27.68; ft³
